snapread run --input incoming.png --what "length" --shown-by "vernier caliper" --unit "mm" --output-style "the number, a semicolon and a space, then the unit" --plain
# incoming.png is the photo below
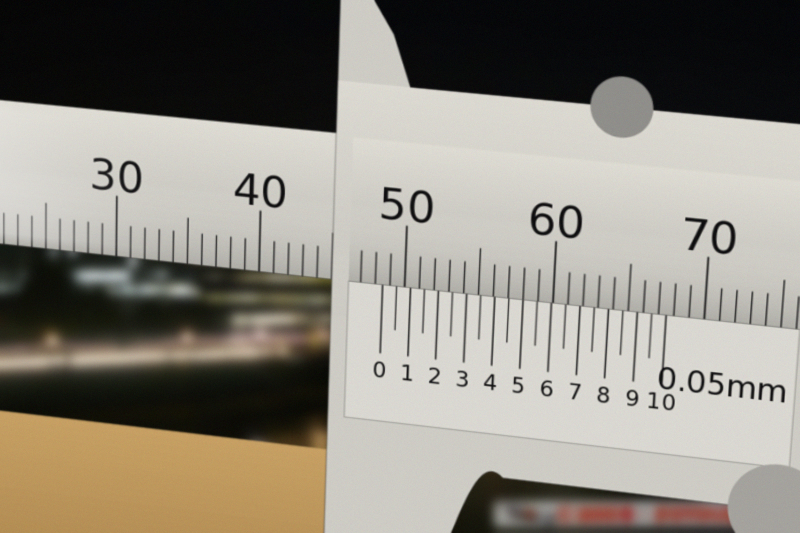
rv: 48.5; mm
